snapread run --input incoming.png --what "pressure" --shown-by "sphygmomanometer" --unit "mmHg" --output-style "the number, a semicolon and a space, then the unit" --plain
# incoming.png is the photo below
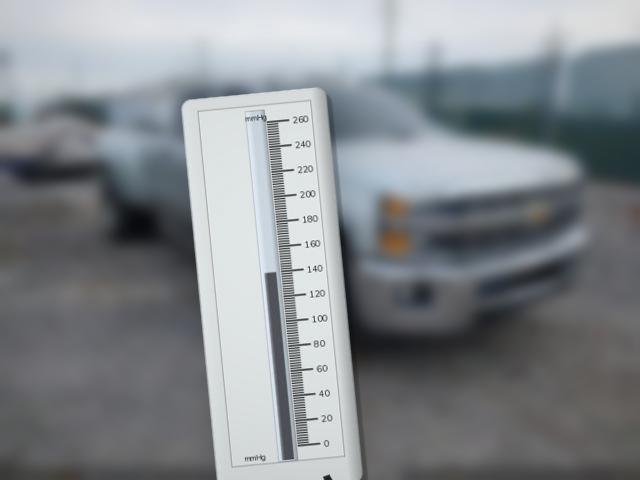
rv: 140; mmHg
